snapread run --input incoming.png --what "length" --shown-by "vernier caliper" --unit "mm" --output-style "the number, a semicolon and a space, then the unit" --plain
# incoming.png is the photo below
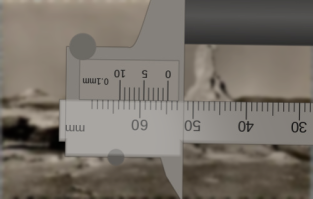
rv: 54.8; mm
